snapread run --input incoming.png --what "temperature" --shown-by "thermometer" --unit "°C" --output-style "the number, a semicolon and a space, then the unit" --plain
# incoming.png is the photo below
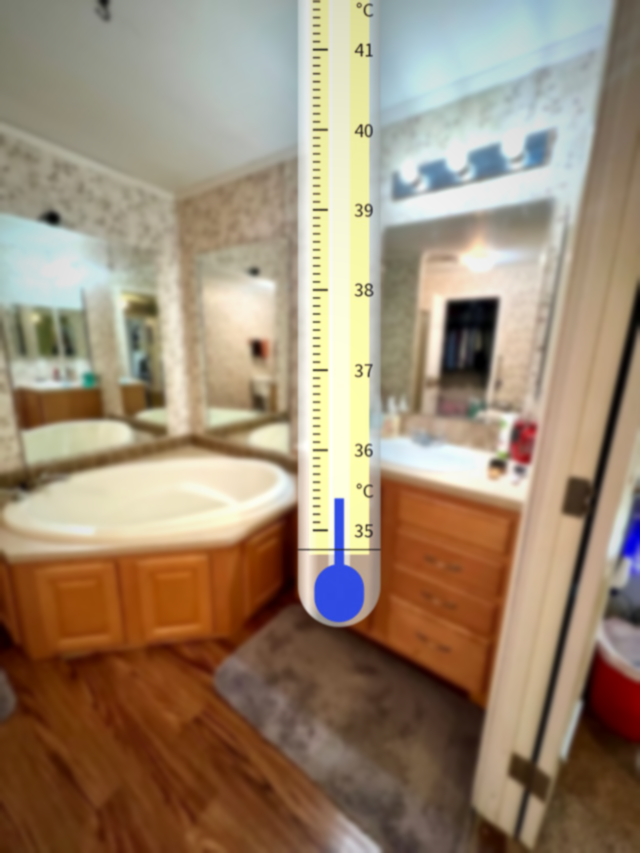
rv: 35.4; °C
